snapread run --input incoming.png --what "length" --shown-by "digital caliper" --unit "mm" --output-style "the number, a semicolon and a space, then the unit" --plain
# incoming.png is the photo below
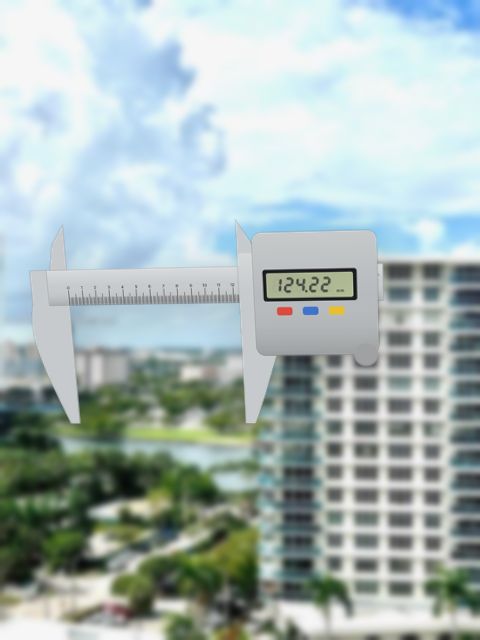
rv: 124.22; mm
